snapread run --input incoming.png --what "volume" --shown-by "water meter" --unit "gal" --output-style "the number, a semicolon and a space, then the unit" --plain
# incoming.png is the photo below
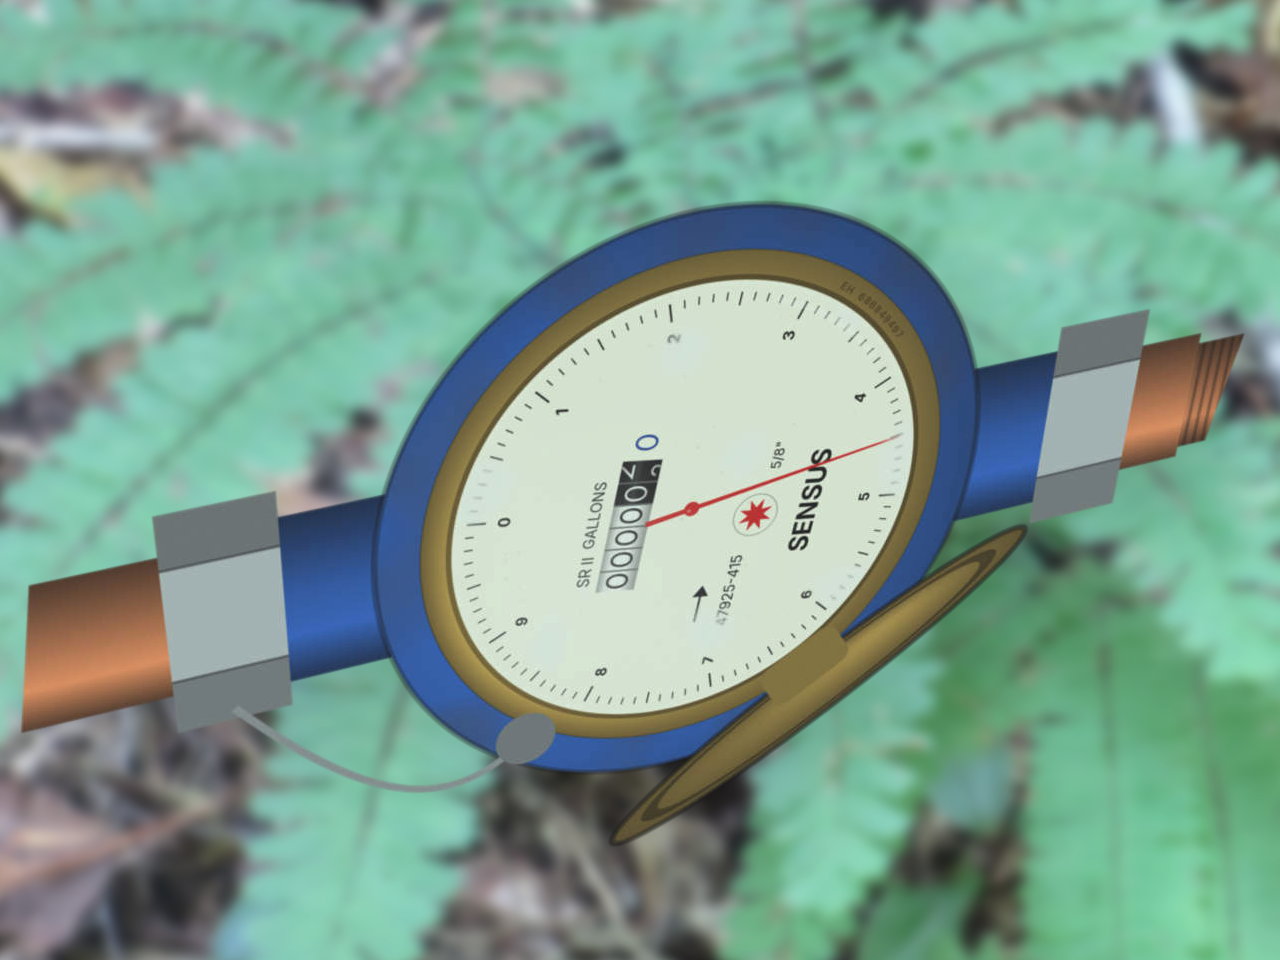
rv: 24.5; gal
